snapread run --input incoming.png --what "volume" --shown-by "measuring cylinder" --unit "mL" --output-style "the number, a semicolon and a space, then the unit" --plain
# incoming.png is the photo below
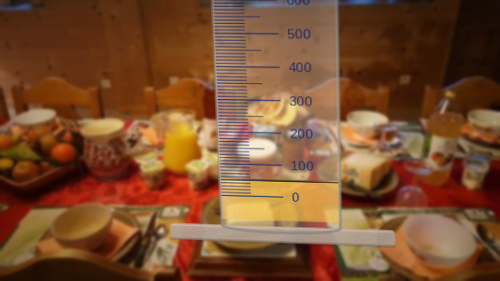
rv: 50; mL
